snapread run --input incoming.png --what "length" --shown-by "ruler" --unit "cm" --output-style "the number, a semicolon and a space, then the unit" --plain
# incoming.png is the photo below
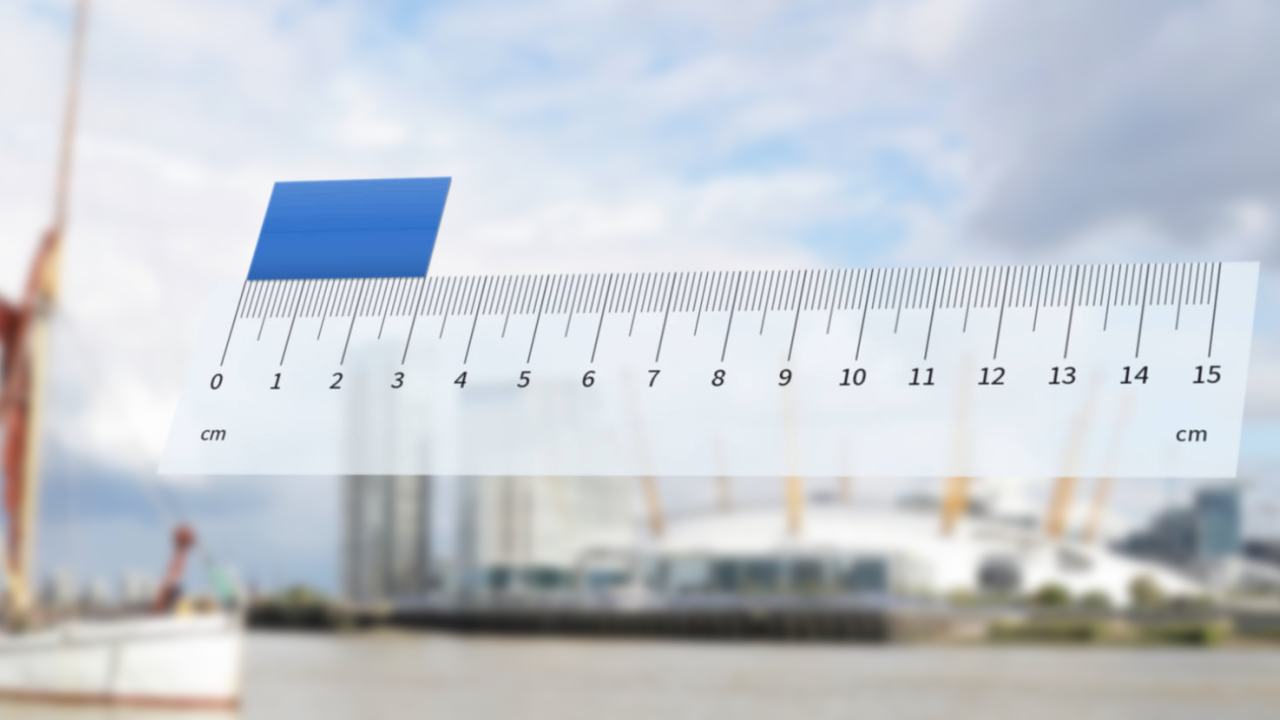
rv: 3; cm
